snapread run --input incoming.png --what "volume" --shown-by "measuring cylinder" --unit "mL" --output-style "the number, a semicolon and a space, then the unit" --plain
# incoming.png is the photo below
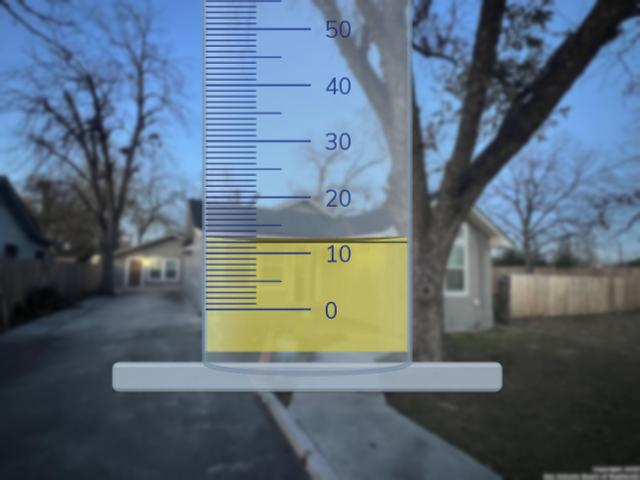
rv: 12; mL
